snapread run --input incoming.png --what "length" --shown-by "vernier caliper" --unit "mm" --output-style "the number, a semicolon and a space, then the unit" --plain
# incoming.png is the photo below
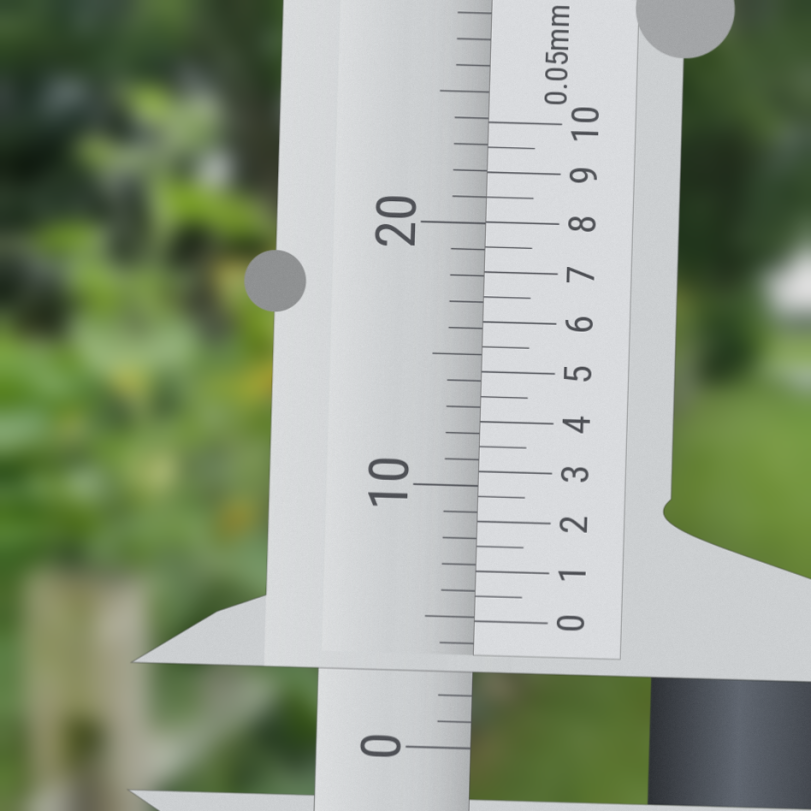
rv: 4.85; mm
